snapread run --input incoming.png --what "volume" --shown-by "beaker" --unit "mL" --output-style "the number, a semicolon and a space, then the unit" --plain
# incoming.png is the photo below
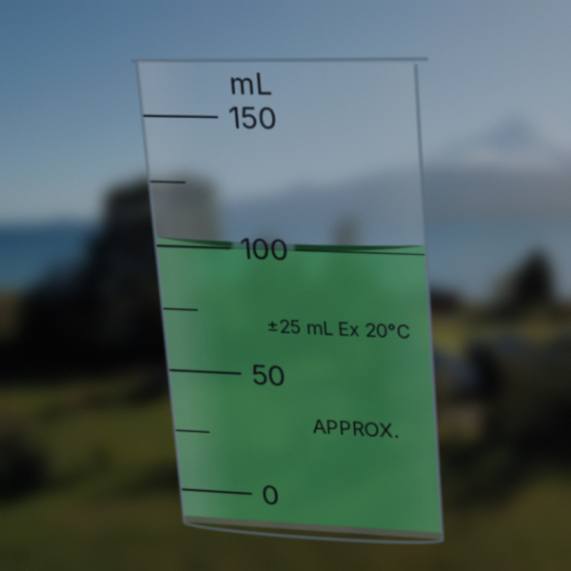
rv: 100; mL
